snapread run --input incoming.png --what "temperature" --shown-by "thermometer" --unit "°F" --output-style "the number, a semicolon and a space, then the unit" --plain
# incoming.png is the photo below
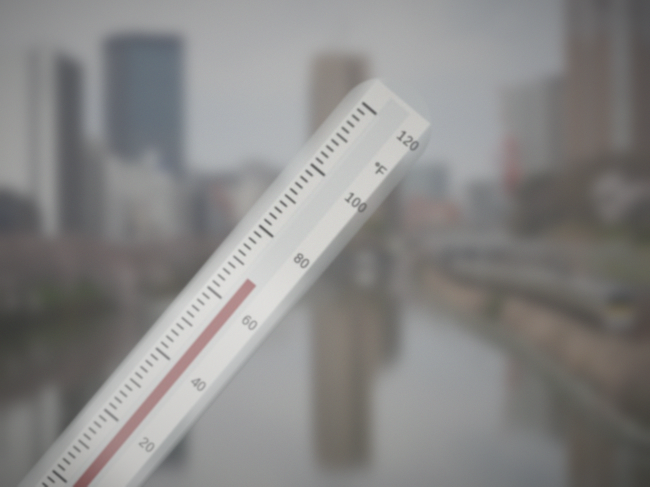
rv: 68; °F
